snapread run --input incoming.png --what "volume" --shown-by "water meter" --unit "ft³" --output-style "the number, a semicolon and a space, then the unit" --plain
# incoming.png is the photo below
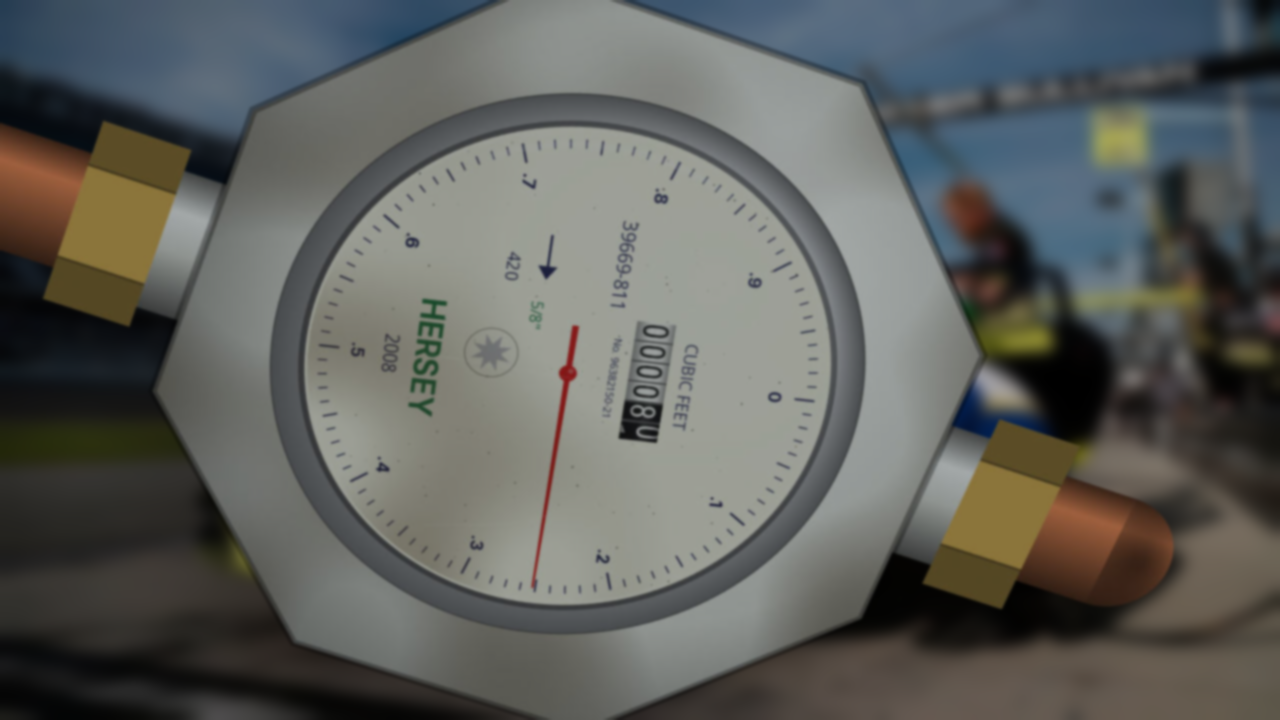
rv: 80.25; ft³
